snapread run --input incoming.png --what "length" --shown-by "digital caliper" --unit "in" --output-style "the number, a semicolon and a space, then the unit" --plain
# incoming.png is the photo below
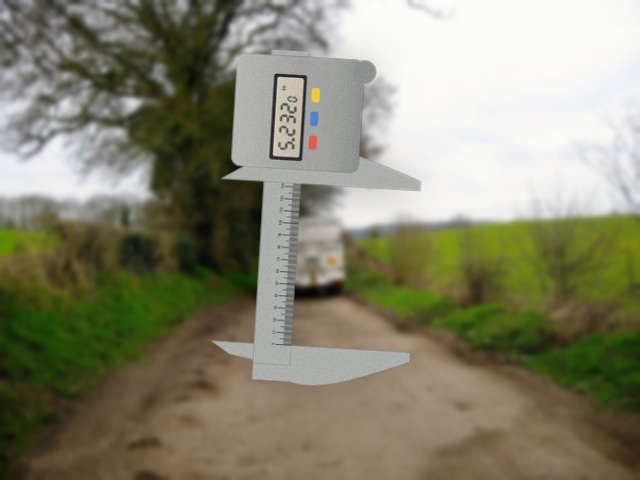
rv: 5.2320; in
